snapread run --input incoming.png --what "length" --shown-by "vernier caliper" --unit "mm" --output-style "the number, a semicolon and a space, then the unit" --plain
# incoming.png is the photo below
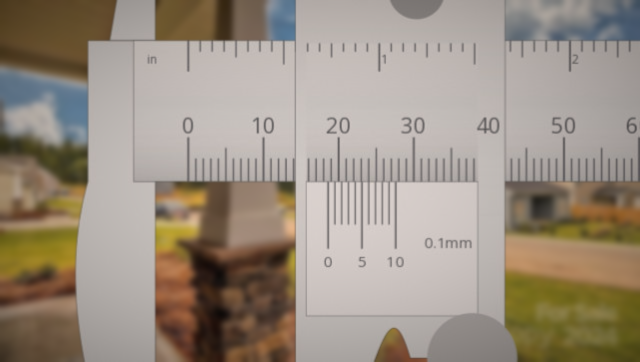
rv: 18.6; mm
